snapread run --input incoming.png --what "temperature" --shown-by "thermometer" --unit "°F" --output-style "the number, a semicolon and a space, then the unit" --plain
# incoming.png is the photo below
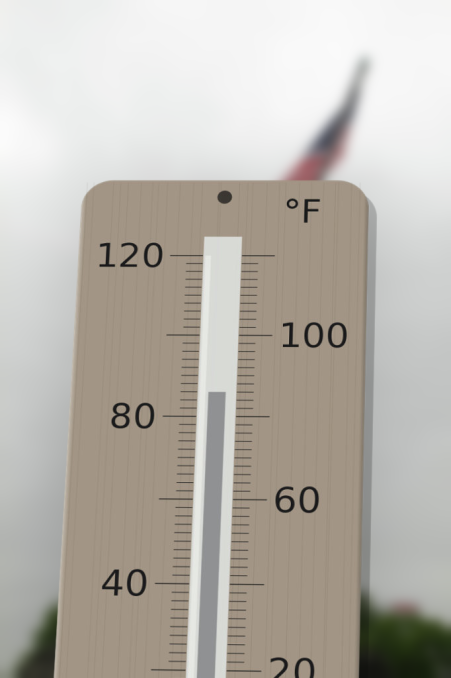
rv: 86; °F
